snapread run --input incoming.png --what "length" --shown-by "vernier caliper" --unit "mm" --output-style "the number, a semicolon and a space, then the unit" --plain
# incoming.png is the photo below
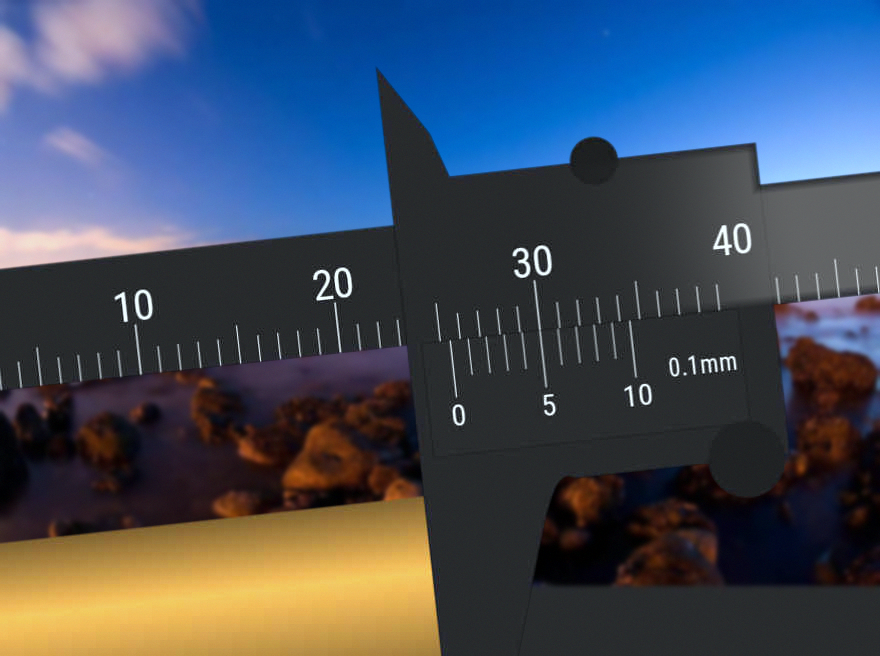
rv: 25.5; mm
